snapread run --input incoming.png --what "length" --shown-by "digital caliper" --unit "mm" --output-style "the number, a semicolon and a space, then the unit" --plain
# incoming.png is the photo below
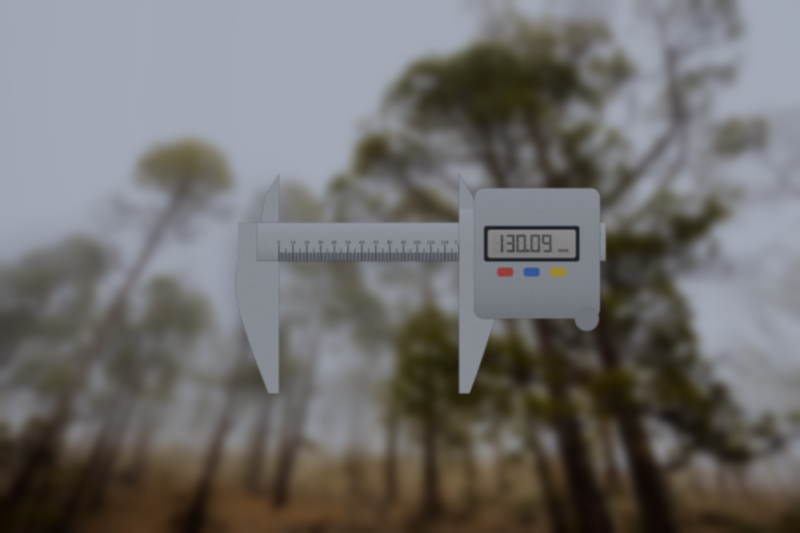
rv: 130.09; mm
